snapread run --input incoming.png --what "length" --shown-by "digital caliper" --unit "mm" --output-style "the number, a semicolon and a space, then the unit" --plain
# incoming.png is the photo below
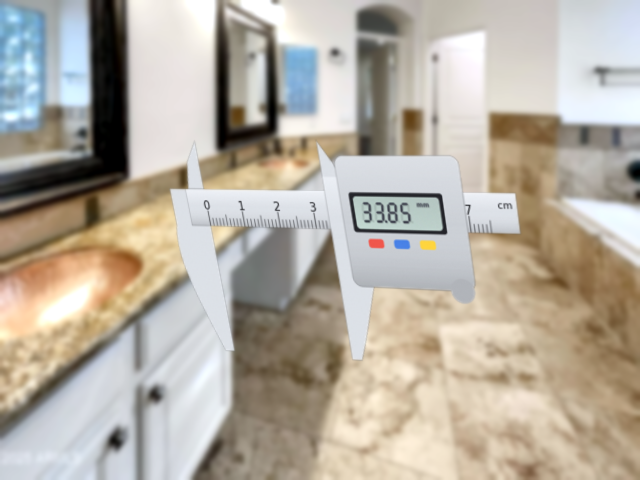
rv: 33.85; mm
